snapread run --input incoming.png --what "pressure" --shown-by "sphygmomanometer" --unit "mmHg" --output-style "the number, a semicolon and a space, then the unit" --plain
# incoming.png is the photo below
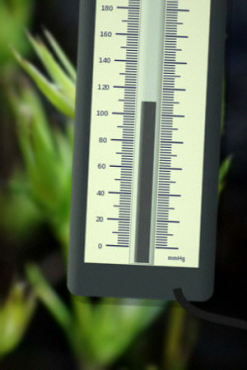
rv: 110; mmHg
